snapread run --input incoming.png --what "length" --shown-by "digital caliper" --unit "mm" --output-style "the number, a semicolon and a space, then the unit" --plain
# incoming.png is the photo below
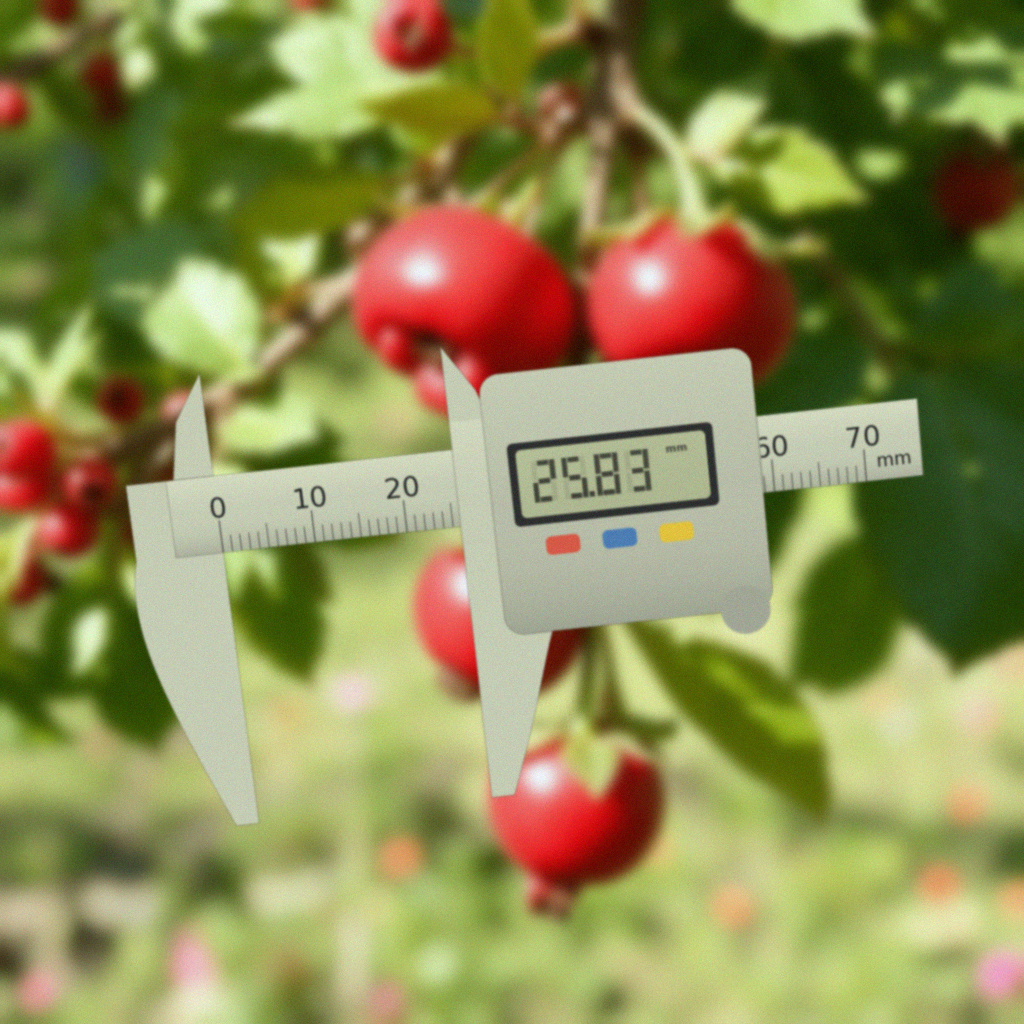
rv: 25.83; mm
